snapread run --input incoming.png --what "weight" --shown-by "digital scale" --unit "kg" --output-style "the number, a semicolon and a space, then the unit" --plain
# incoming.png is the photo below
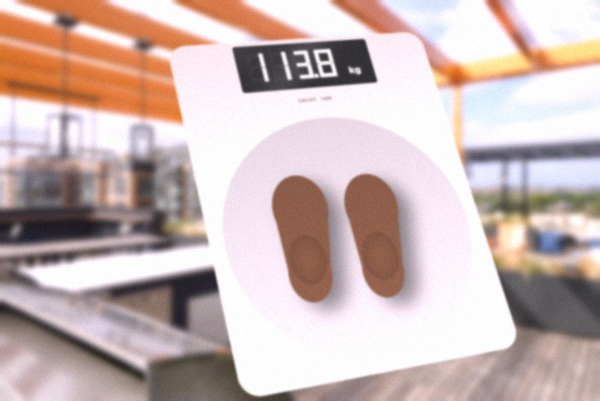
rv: 113.8; kg
